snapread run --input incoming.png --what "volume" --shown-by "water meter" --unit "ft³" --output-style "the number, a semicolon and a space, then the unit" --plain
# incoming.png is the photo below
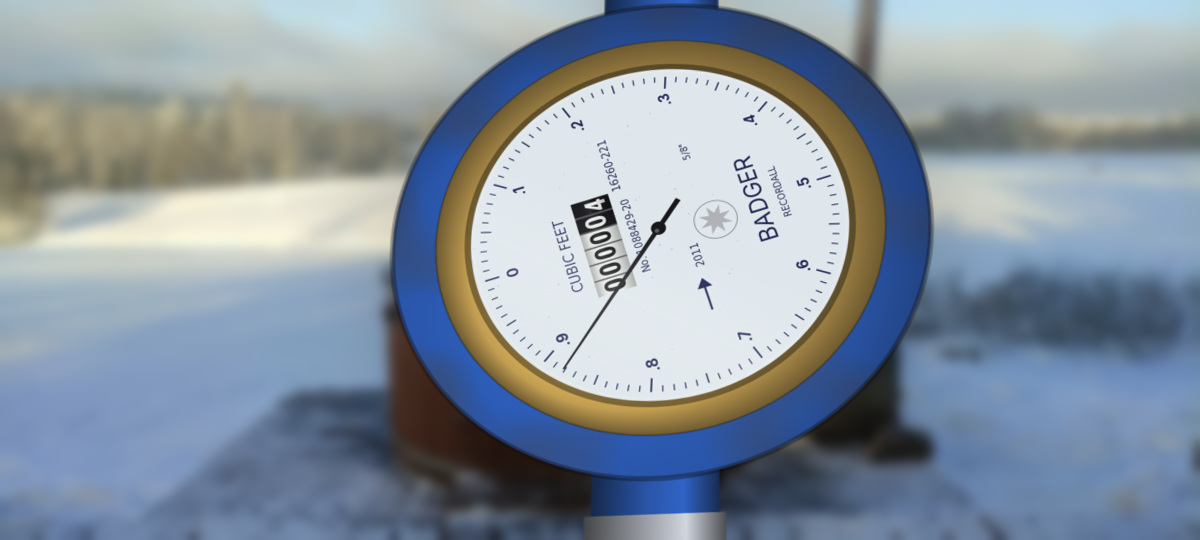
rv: 3.88; ft³
